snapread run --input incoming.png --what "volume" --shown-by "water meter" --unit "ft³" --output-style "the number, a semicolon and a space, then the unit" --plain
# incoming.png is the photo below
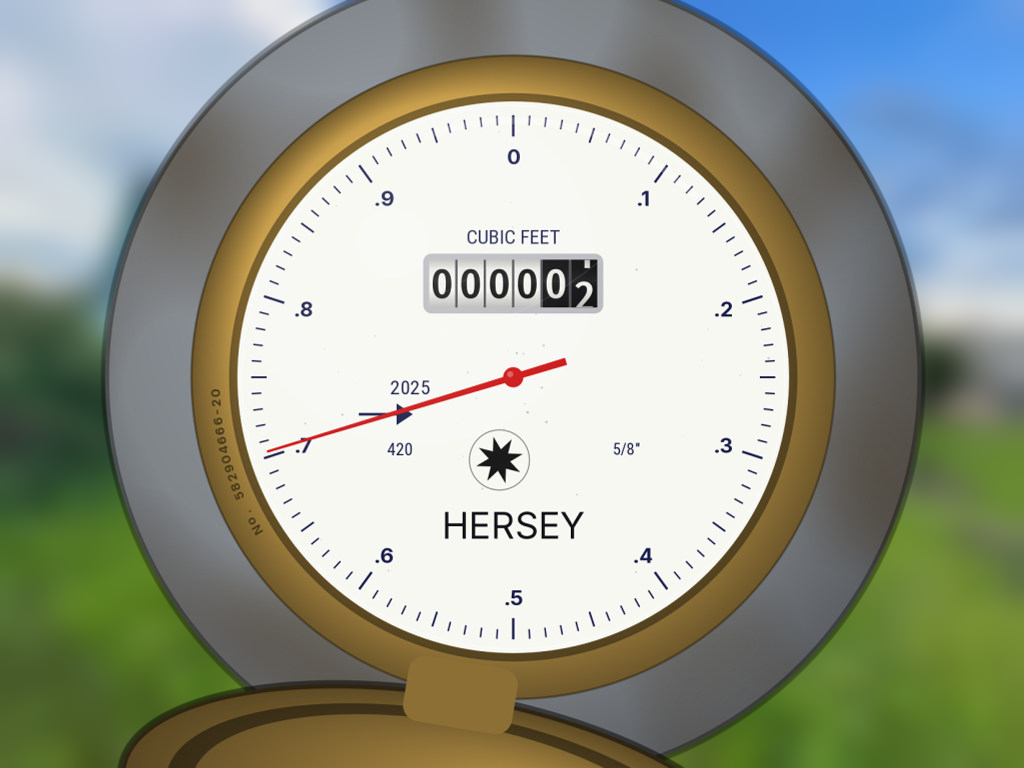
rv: 1.70; ft³
